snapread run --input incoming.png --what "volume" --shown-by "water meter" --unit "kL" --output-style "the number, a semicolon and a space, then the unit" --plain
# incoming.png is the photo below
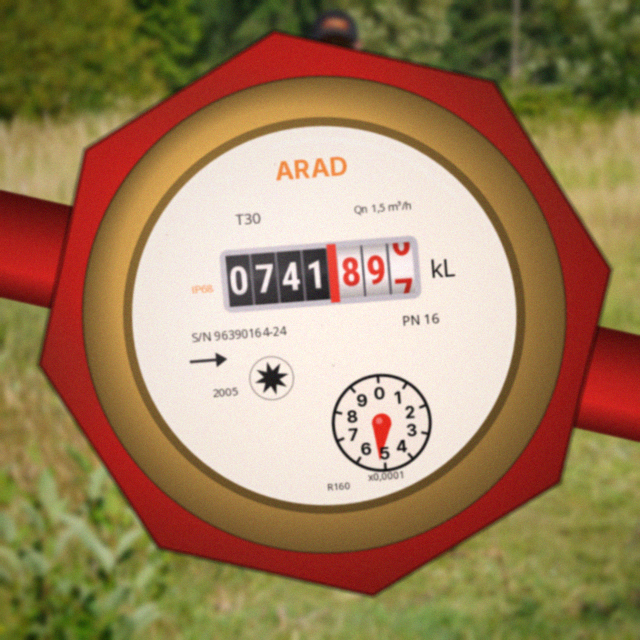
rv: 741.8965; kL
